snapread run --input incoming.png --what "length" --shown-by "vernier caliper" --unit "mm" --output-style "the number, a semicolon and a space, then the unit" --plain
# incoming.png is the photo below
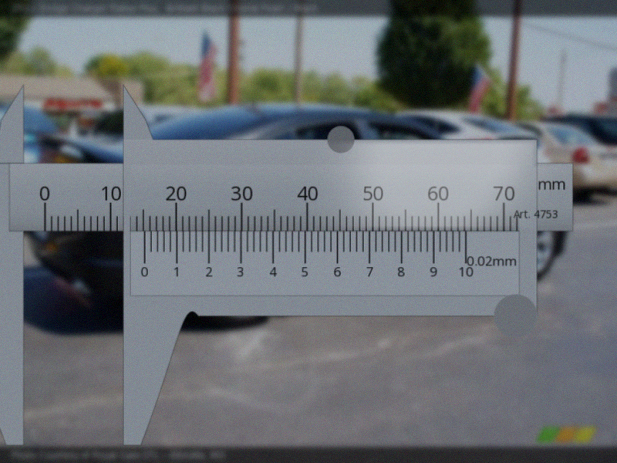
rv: 15.2; mm
